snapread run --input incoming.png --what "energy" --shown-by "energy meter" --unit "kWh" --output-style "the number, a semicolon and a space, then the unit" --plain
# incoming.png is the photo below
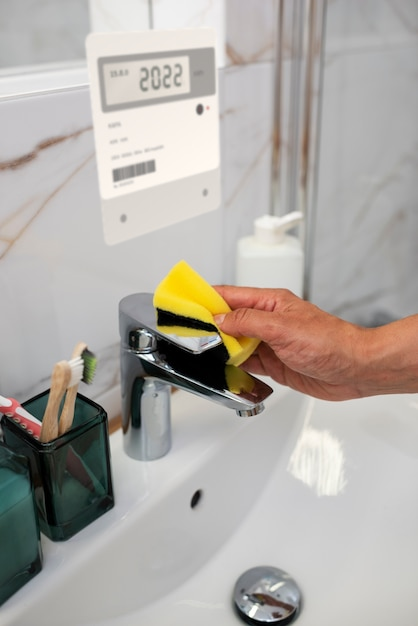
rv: 2022; kWh
